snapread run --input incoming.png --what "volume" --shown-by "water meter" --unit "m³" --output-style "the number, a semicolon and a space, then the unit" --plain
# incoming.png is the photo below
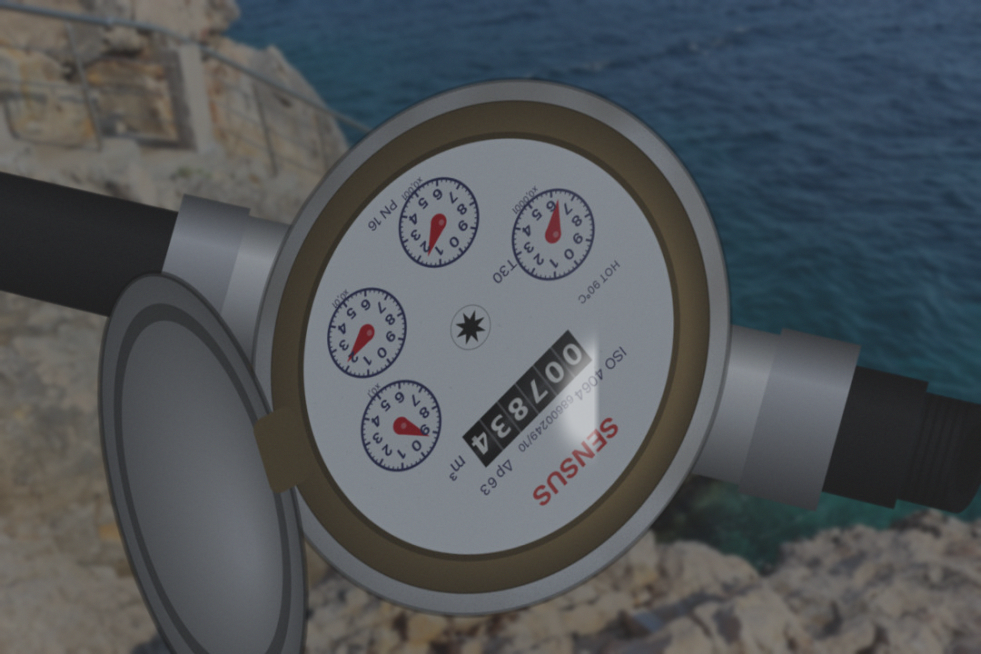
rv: 7833.9216; m³
